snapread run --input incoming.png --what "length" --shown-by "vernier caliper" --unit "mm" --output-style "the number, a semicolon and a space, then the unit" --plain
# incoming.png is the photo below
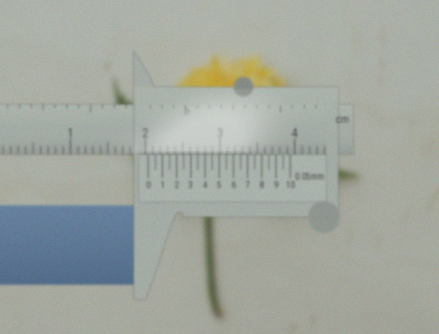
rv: 20.4; mm
